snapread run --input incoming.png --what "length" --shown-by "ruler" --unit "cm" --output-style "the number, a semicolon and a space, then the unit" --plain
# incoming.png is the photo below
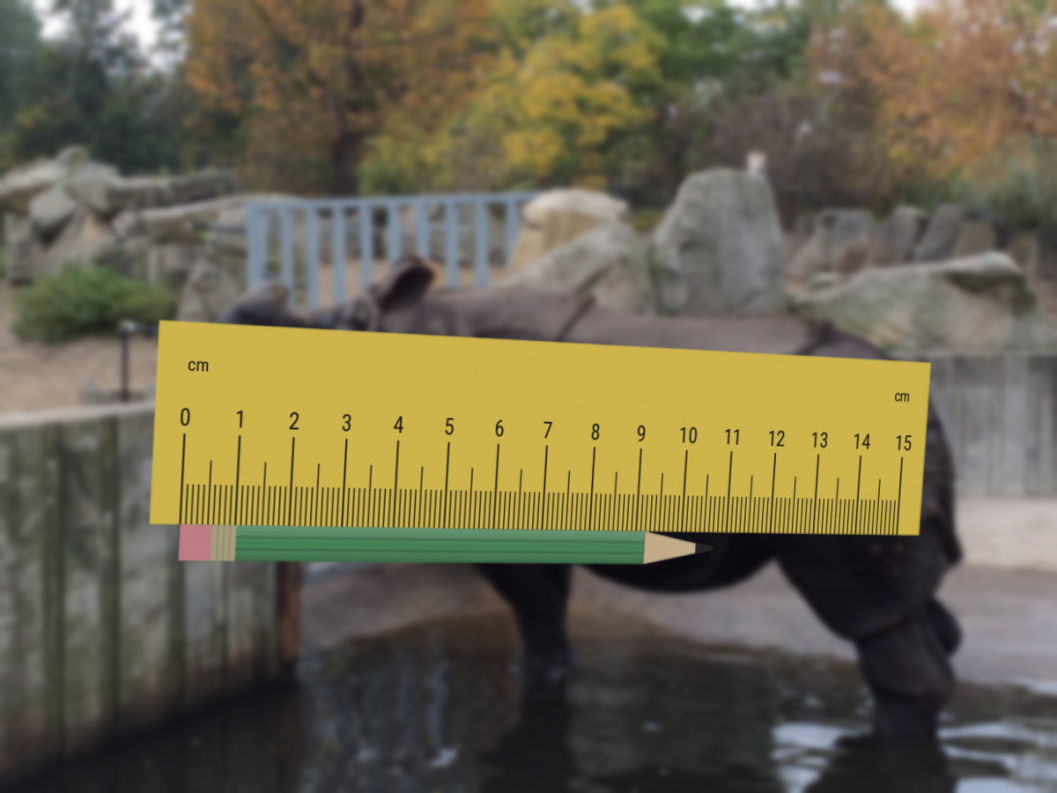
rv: 10.7; cm
